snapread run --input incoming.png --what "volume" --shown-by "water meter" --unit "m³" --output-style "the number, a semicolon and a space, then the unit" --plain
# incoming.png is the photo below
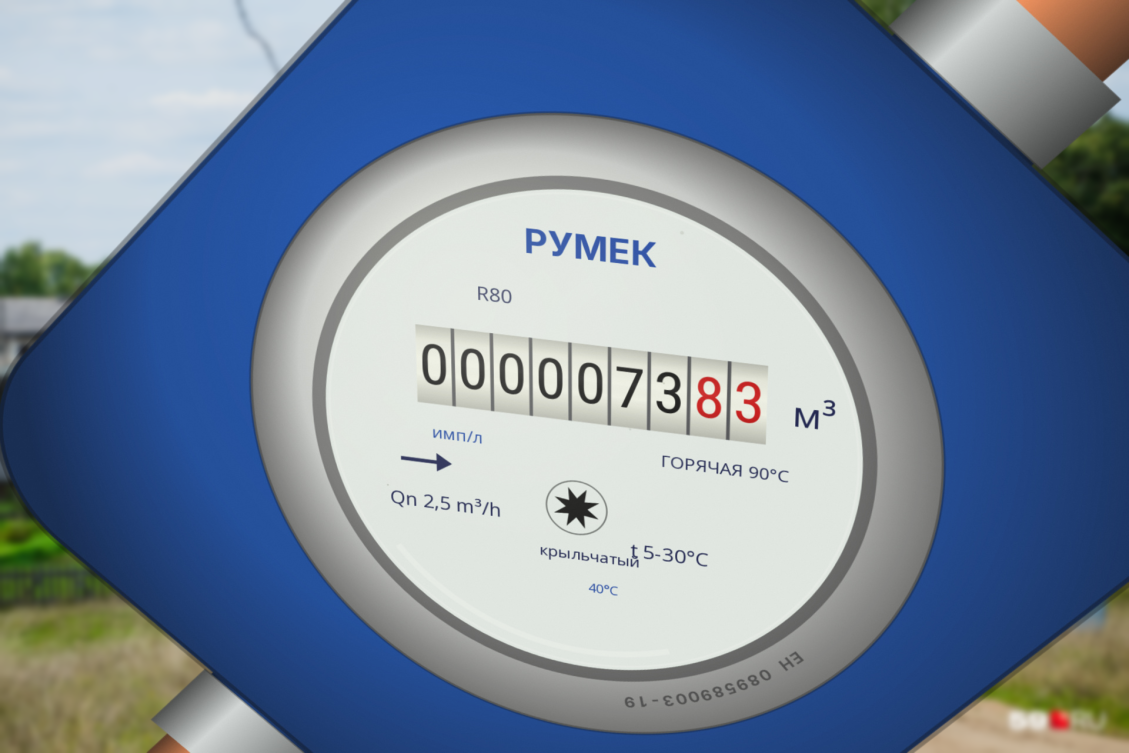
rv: 73.83; m³
